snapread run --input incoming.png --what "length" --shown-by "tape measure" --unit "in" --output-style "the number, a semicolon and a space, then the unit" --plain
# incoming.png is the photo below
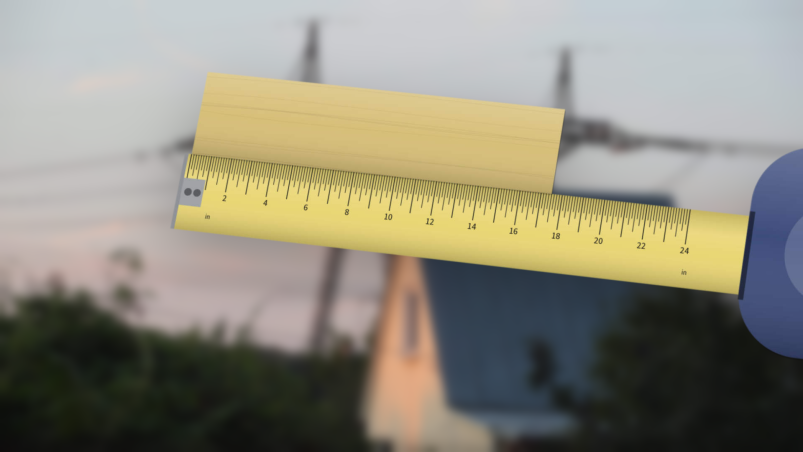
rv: 17.5; in
